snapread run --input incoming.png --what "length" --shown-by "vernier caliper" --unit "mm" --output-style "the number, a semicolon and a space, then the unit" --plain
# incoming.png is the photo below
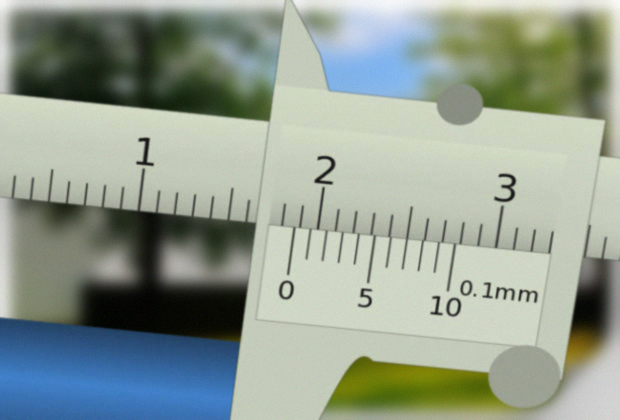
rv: 18.7; mm
